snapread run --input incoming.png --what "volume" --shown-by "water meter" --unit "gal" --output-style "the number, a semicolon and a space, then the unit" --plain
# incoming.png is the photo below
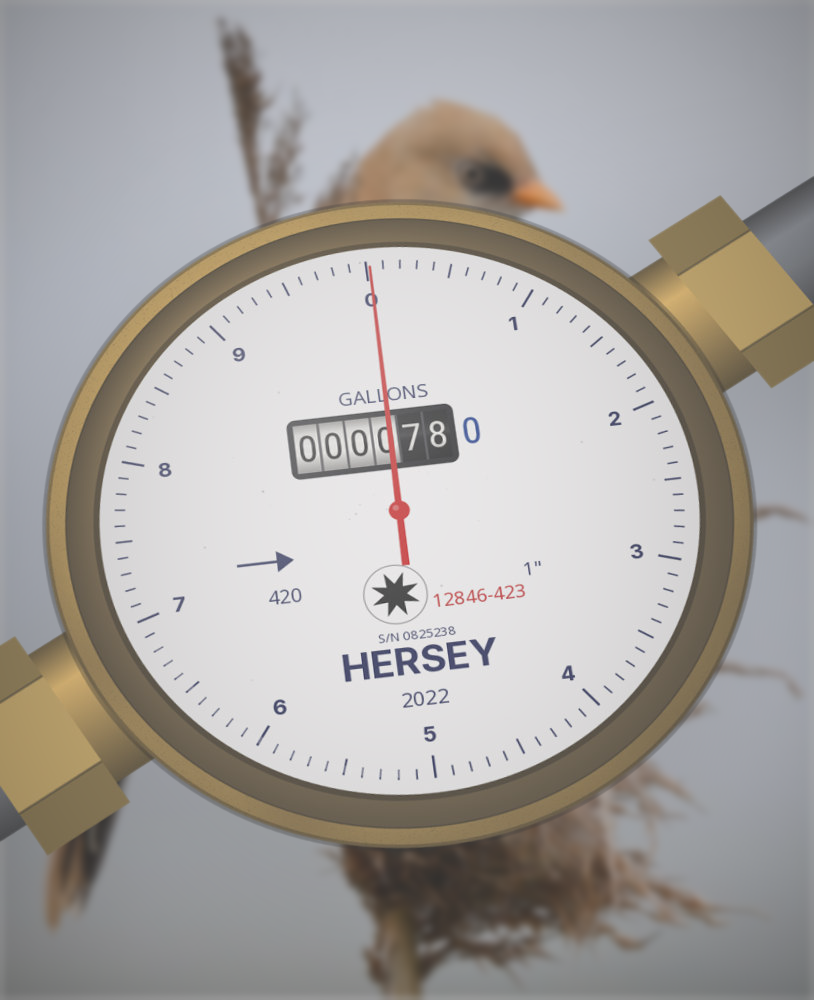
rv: 780.0; gal
